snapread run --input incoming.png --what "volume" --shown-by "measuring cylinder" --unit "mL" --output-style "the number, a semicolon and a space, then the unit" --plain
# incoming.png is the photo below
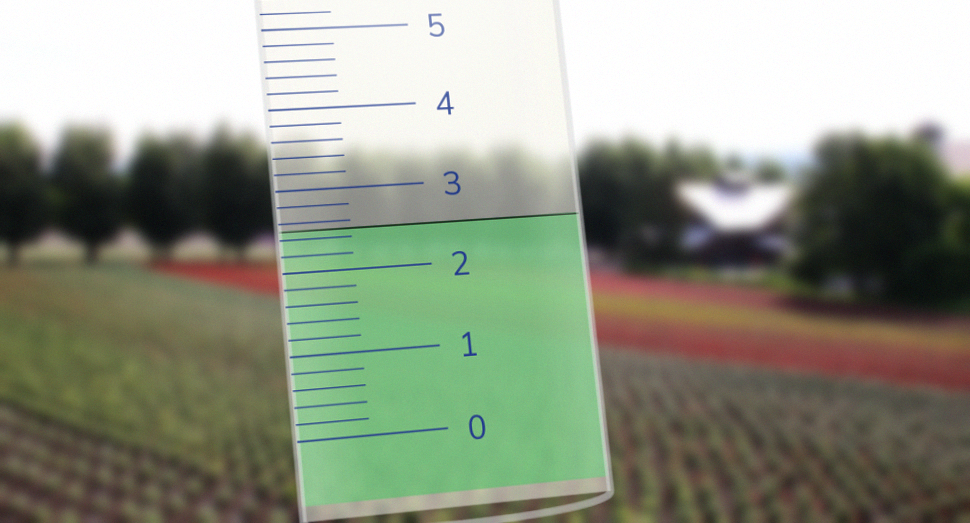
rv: 2.5; mL
